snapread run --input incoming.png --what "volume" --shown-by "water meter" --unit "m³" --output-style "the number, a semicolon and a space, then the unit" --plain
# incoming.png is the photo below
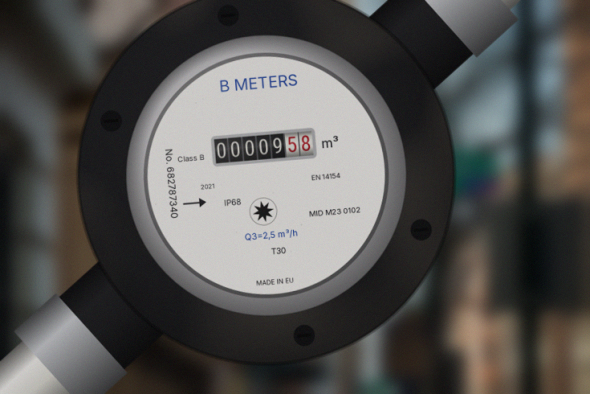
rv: 9.58; m³
